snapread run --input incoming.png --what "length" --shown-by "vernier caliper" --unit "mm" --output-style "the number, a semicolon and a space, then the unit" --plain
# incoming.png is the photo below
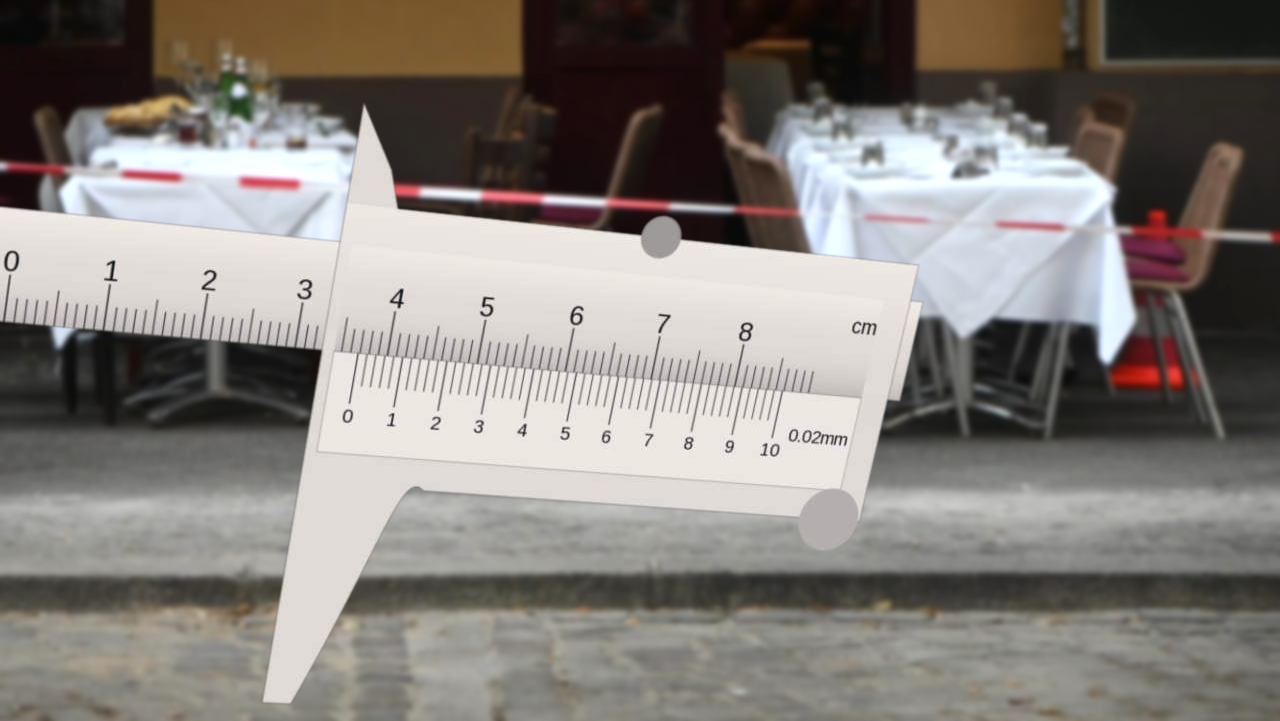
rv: 36.8; mm
